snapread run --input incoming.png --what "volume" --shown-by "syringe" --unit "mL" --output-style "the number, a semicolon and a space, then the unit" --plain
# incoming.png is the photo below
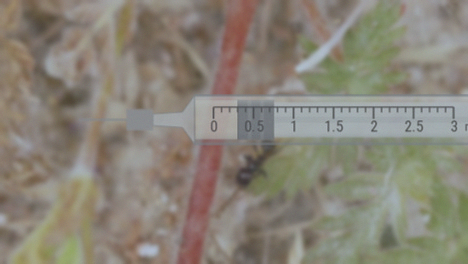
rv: 0.3; mL
